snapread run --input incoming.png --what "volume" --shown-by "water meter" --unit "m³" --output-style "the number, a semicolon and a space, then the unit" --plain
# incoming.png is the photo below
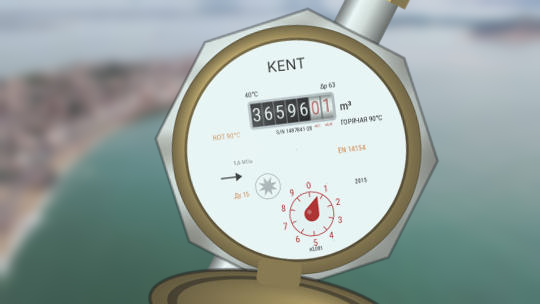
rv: 36596.010; m³
